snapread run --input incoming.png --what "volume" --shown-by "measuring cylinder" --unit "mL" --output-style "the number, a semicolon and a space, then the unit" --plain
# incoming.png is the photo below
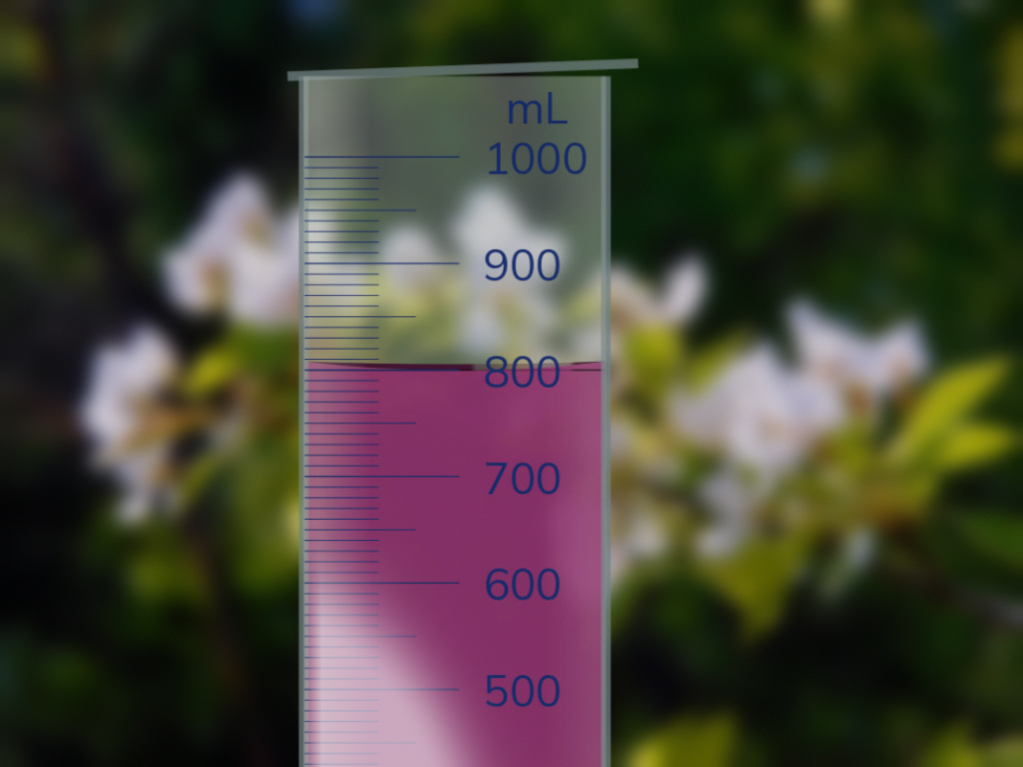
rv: 800; mL
